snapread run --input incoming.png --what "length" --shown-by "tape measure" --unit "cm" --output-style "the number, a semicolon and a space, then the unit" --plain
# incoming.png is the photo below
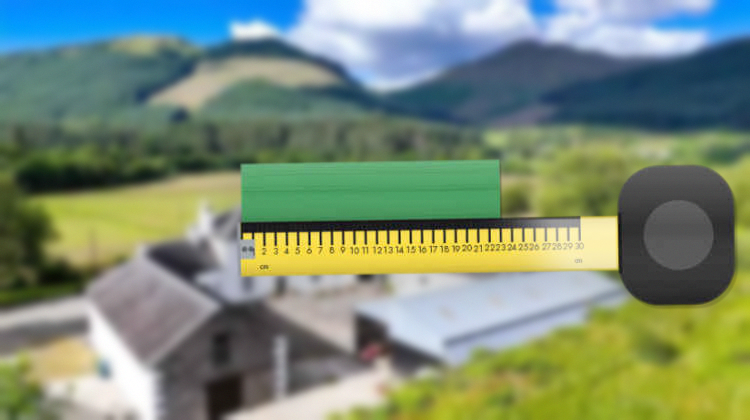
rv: 23; cm
